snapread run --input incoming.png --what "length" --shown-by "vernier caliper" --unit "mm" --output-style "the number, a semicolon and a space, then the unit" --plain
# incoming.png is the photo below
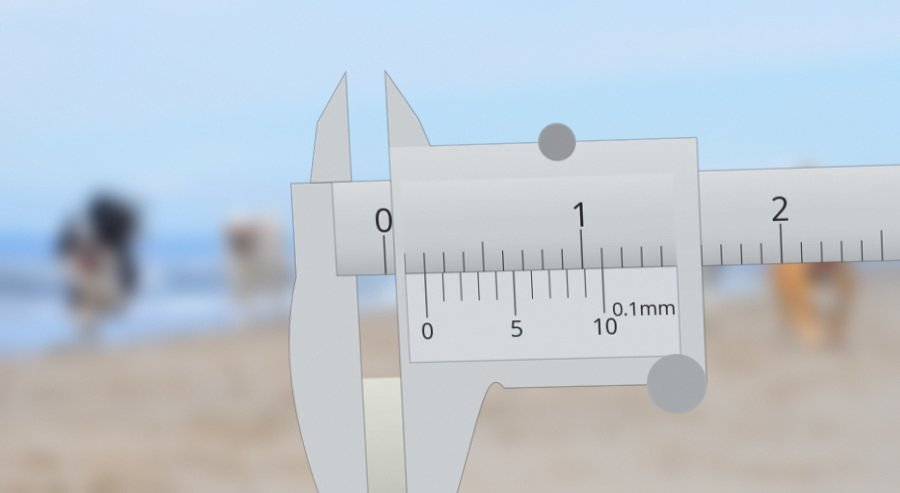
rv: 2.0; mm
